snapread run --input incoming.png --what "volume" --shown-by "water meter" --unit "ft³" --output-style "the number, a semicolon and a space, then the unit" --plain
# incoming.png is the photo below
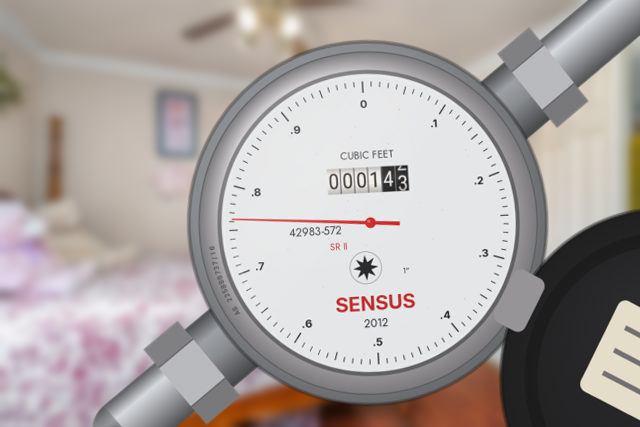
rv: 142.76; ft³
